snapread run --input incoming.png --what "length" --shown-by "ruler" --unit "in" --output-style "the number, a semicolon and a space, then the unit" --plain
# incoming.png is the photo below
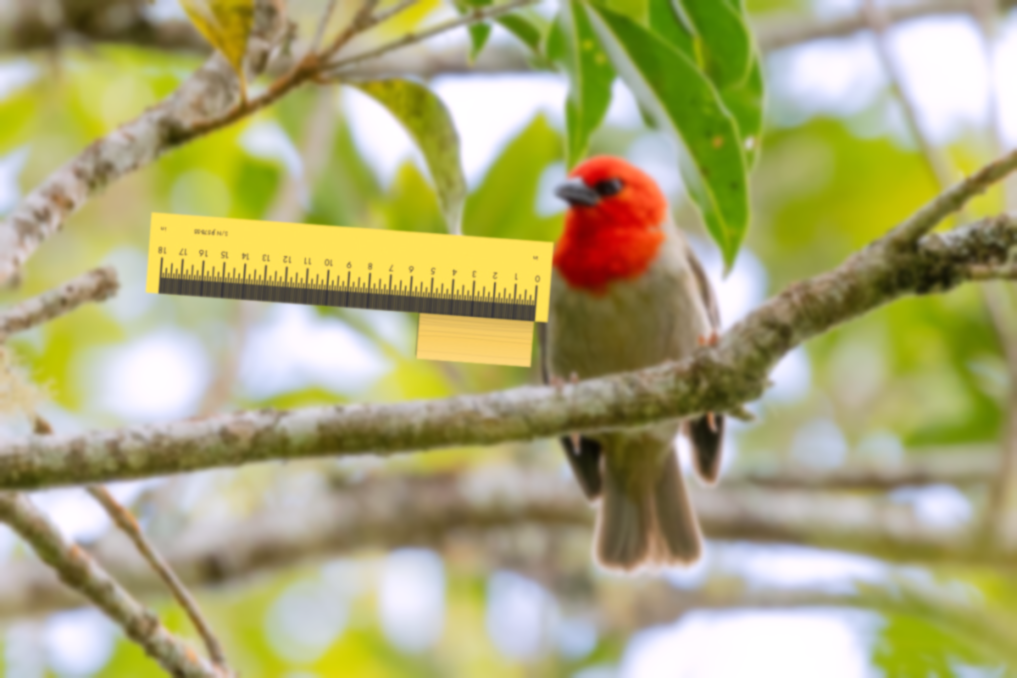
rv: 5.5; in
